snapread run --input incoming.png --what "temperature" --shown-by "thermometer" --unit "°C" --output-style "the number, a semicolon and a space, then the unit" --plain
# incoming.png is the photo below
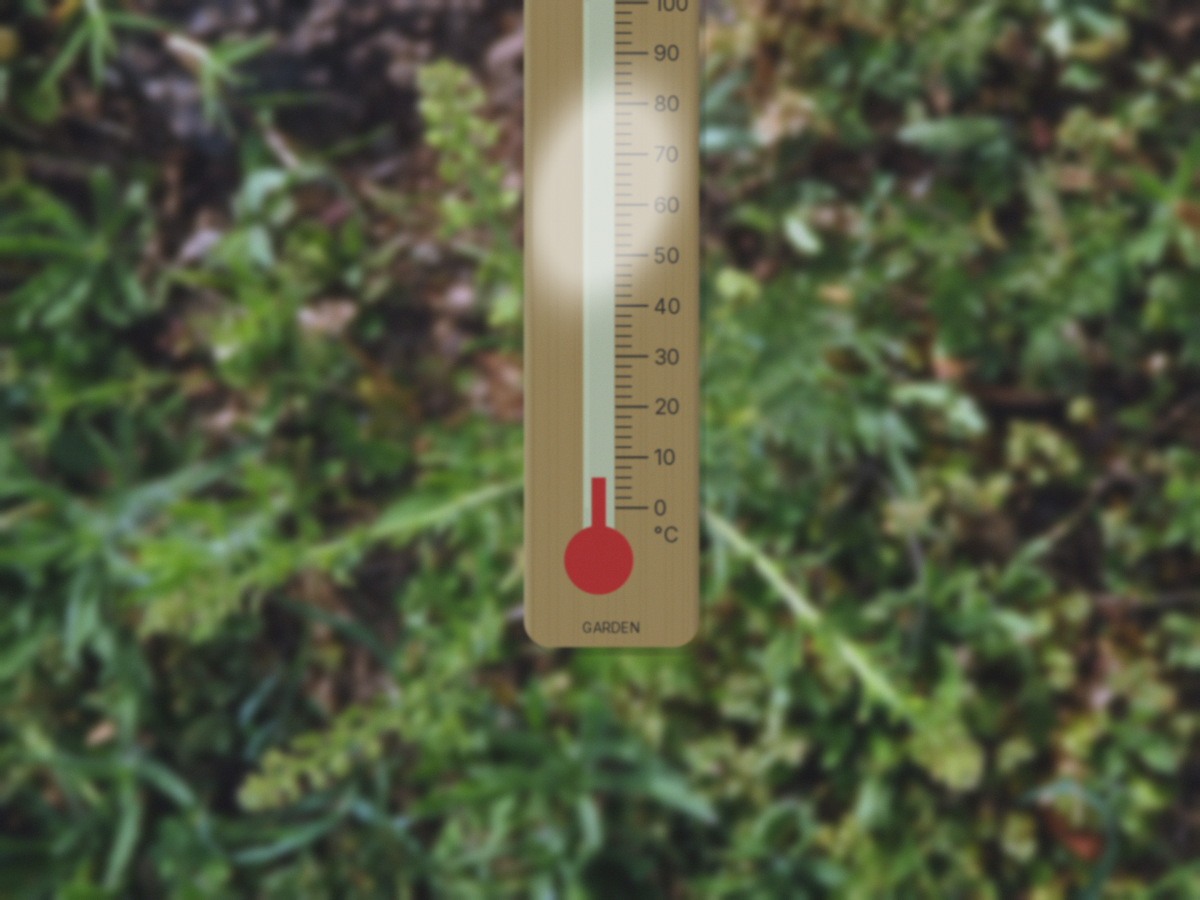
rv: 6; °C
